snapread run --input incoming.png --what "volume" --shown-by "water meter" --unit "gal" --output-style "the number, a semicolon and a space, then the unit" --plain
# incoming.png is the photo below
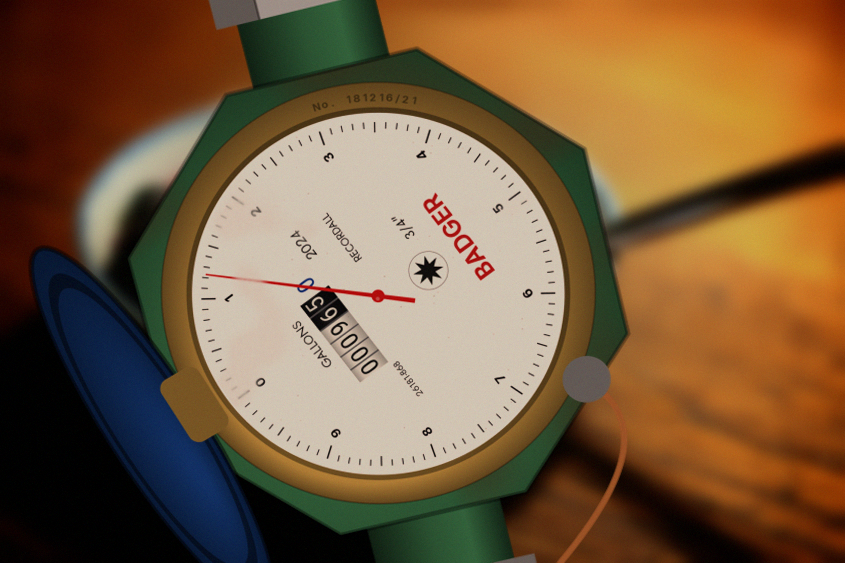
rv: 9651.2; gal
